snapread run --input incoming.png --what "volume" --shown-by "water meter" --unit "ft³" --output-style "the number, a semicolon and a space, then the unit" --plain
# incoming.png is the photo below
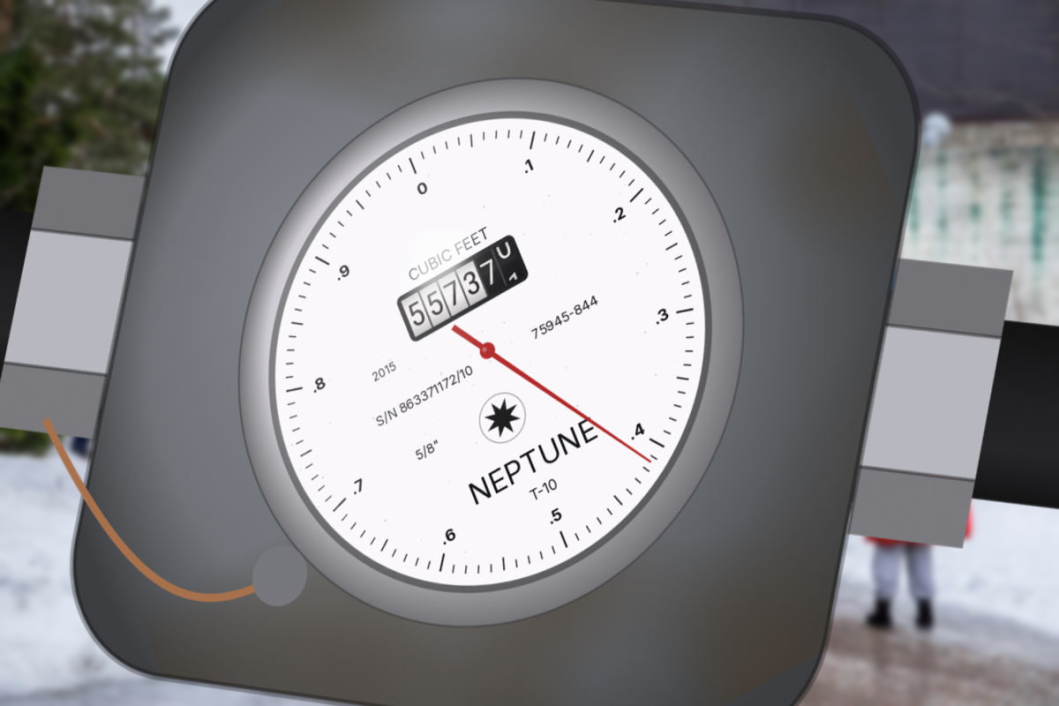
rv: 557370.41; ft³
